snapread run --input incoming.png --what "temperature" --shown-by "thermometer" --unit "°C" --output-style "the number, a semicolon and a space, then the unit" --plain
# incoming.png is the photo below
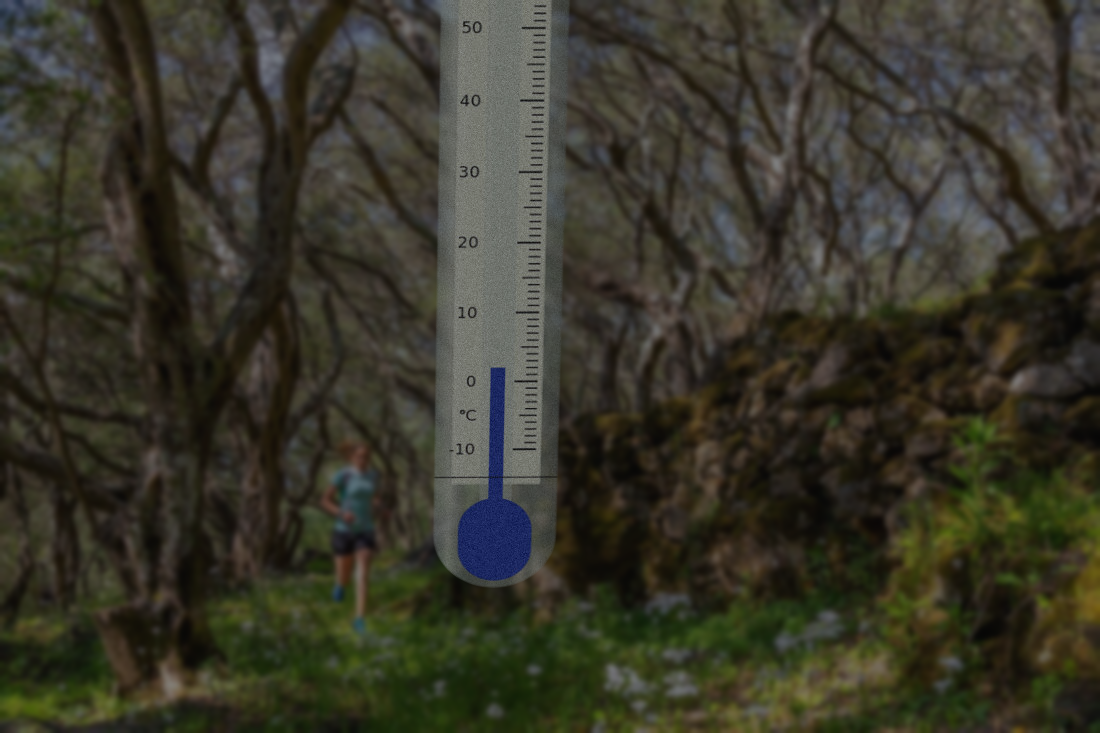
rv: 2; °C
